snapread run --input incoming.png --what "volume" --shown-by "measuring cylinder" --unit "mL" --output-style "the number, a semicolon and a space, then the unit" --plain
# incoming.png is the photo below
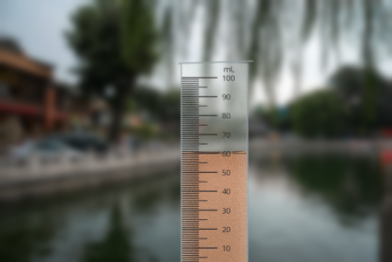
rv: 60; mL
